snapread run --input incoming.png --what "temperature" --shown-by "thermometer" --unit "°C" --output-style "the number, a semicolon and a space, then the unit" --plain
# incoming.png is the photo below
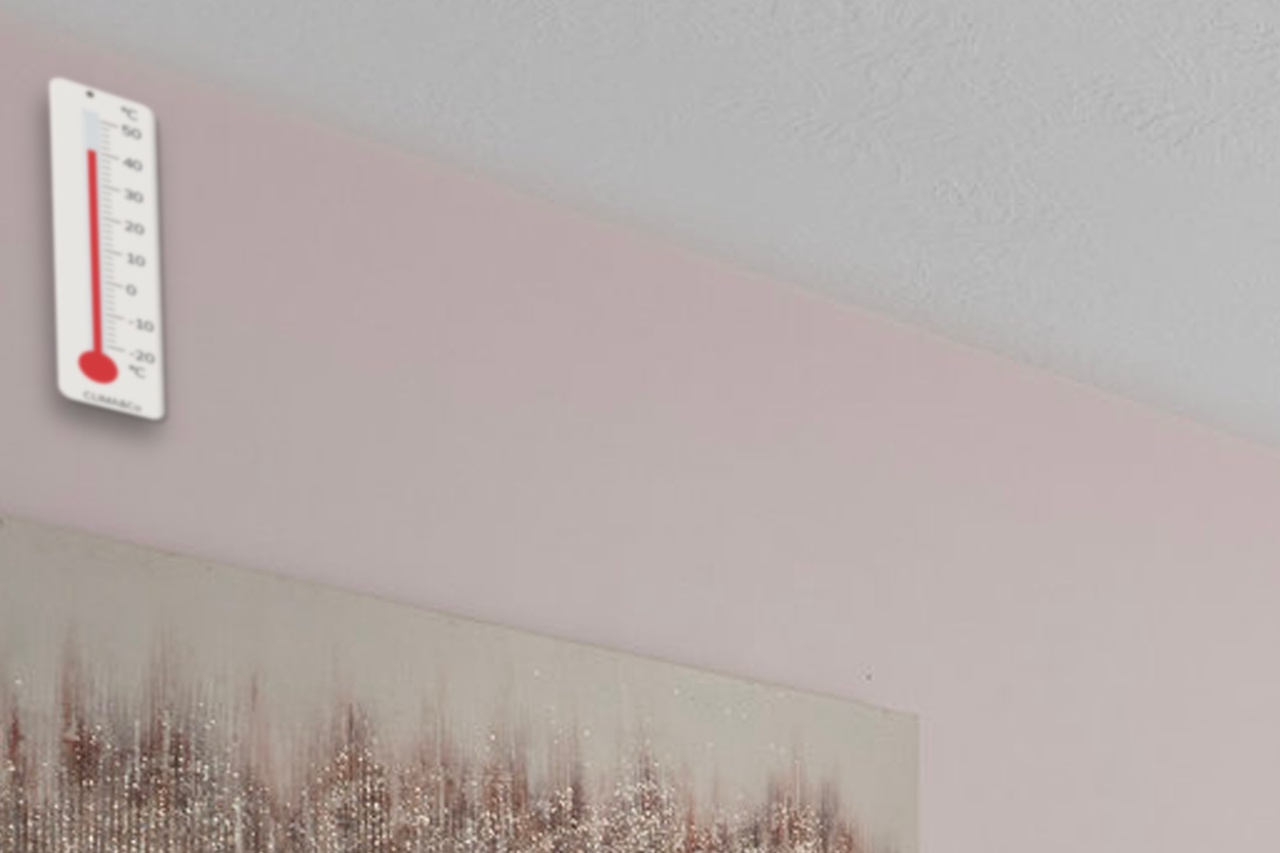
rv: 40; °C
